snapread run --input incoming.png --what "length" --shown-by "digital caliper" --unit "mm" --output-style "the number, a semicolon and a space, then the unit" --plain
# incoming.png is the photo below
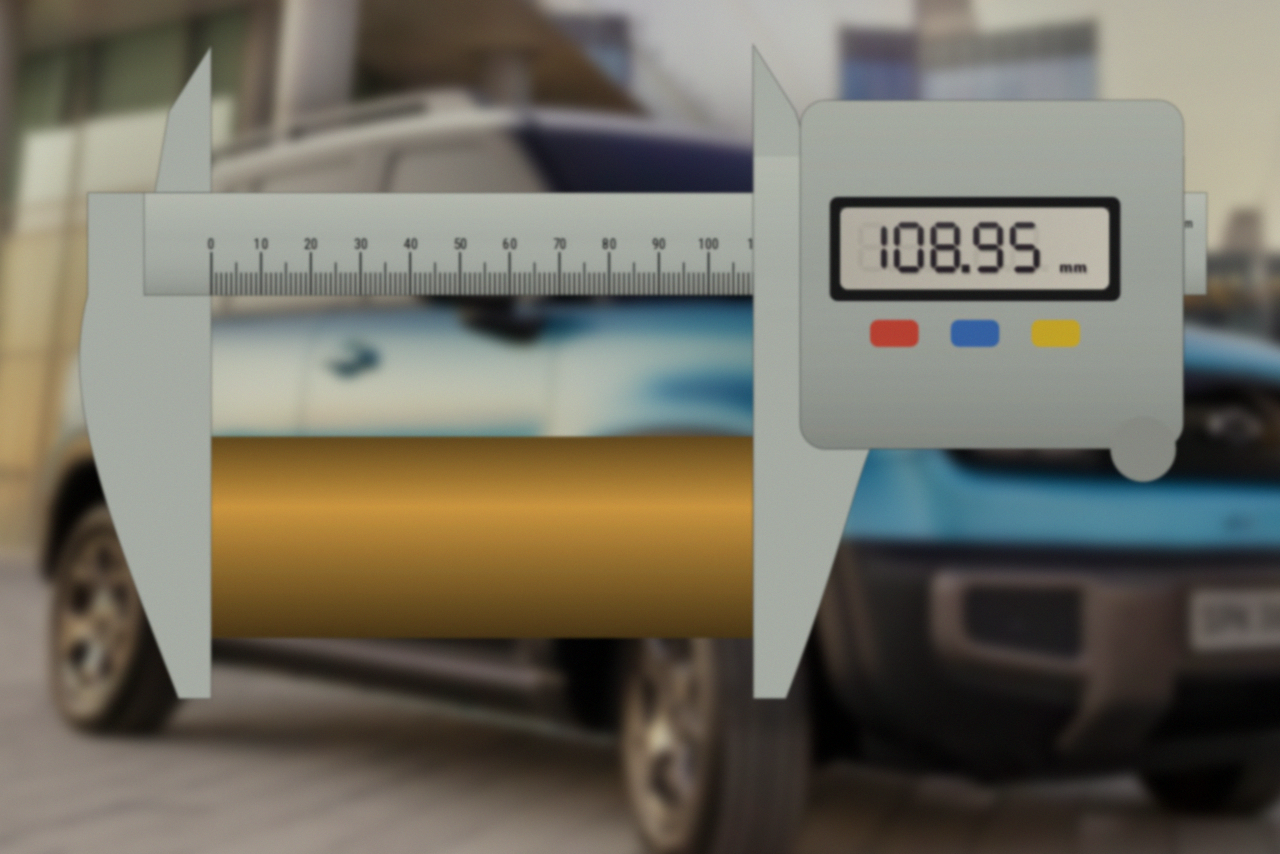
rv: 108.95; mm
